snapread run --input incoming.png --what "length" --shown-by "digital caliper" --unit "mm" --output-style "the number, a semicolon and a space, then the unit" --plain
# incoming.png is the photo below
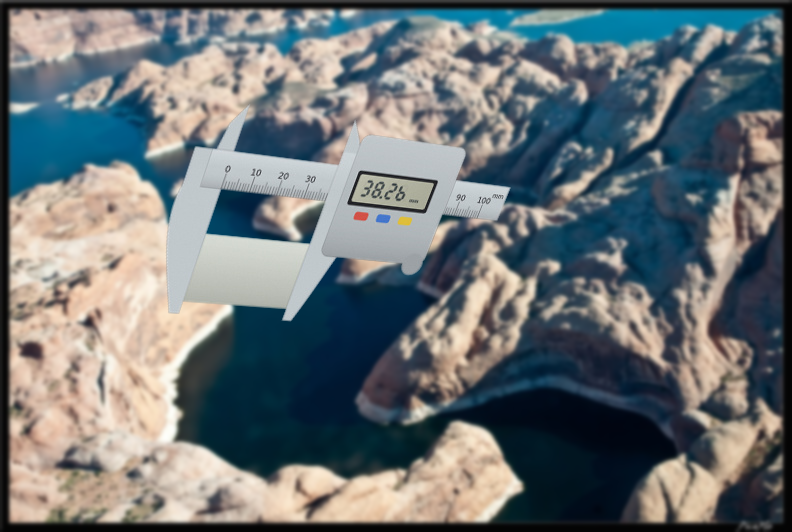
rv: 38.26; mm
